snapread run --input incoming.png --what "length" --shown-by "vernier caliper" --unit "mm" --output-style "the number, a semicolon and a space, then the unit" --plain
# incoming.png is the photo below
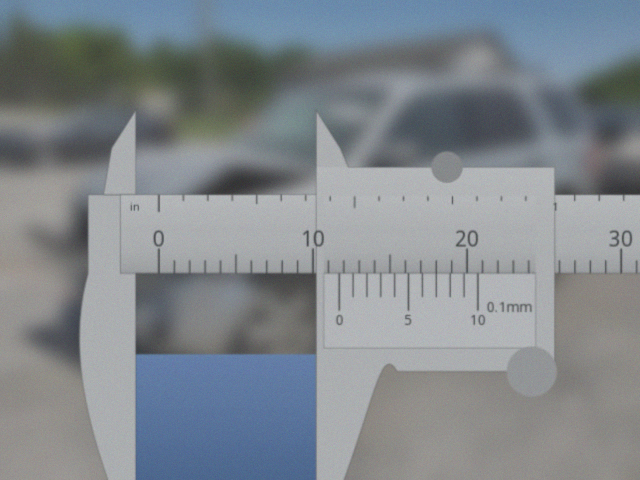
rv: 11.7; mm
